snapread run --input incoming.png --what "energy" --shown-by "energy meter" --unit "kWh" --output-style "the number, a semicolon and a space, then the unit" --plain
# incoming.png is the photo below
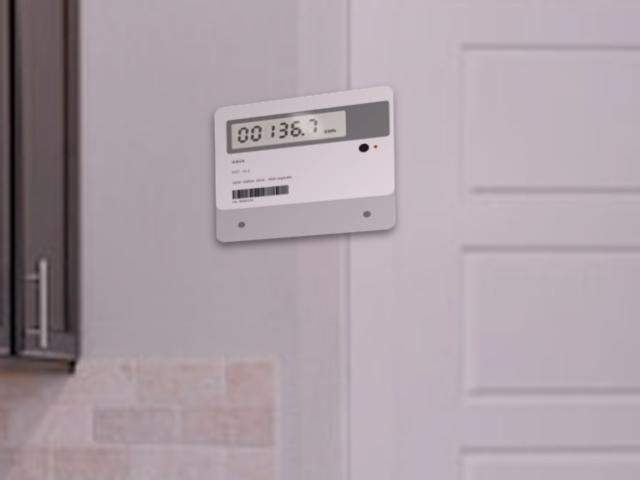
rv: 136.7; kWh
